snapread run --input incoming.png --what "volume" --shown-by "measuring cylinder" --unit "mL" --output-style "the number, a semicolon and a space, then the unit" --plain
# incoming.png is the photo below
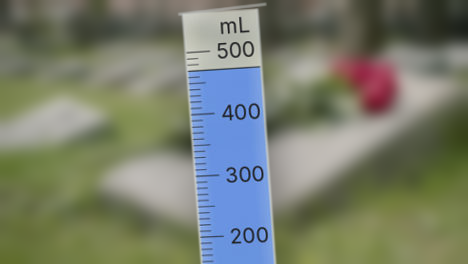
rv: 470; mL
